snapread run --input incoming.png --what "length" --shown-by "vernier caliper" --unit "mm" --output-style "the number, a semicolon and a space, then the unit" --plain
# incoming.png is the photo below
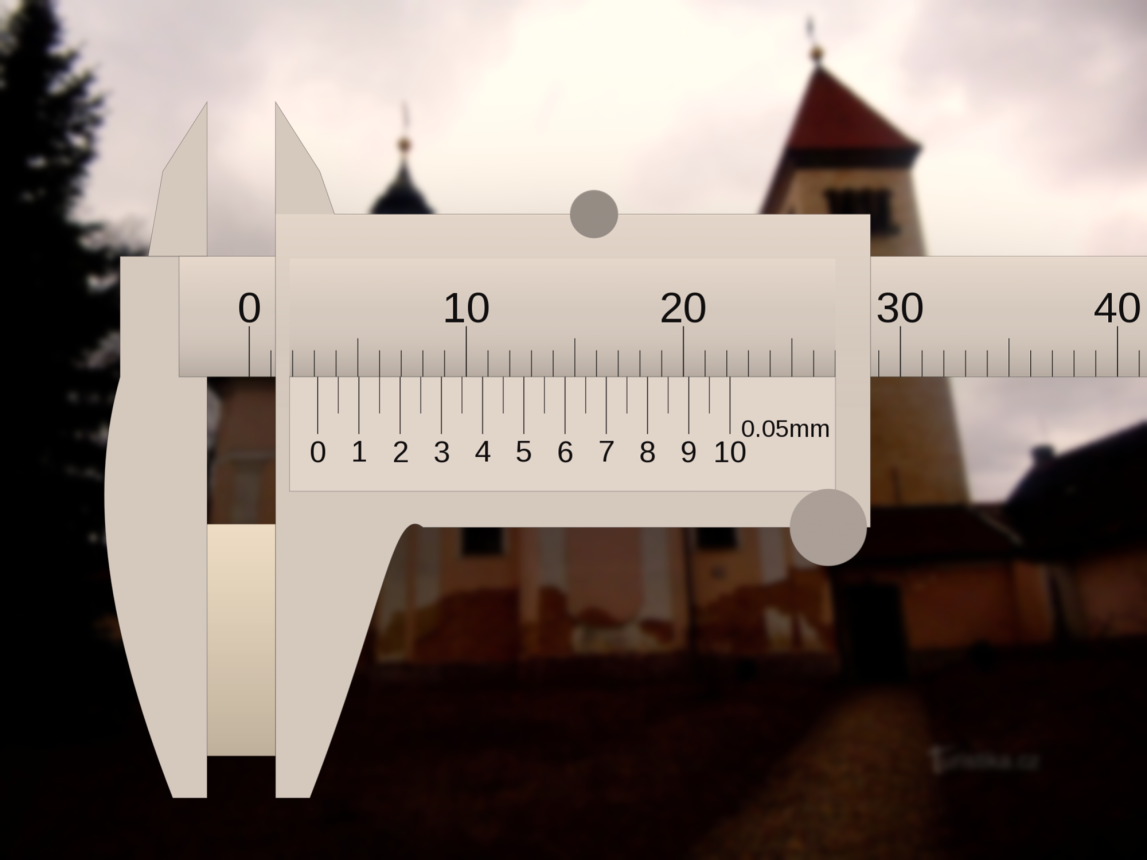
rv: 3.15; mm
